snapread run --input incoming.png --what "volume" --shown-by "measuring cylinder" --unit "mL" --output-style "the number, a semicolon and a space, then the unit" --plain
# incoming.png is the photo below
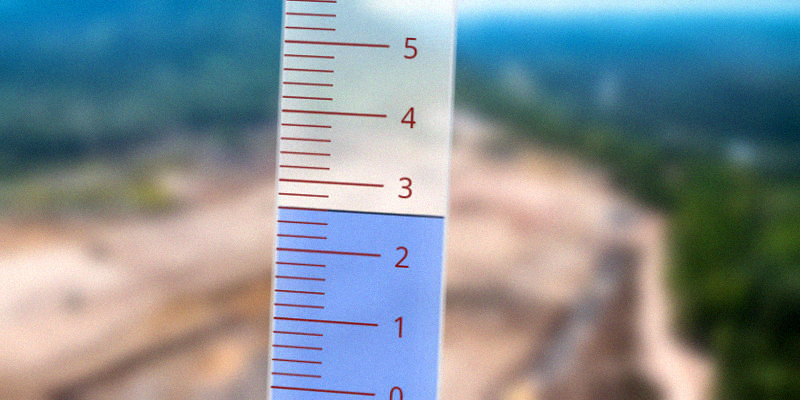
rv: 2.6; mL
